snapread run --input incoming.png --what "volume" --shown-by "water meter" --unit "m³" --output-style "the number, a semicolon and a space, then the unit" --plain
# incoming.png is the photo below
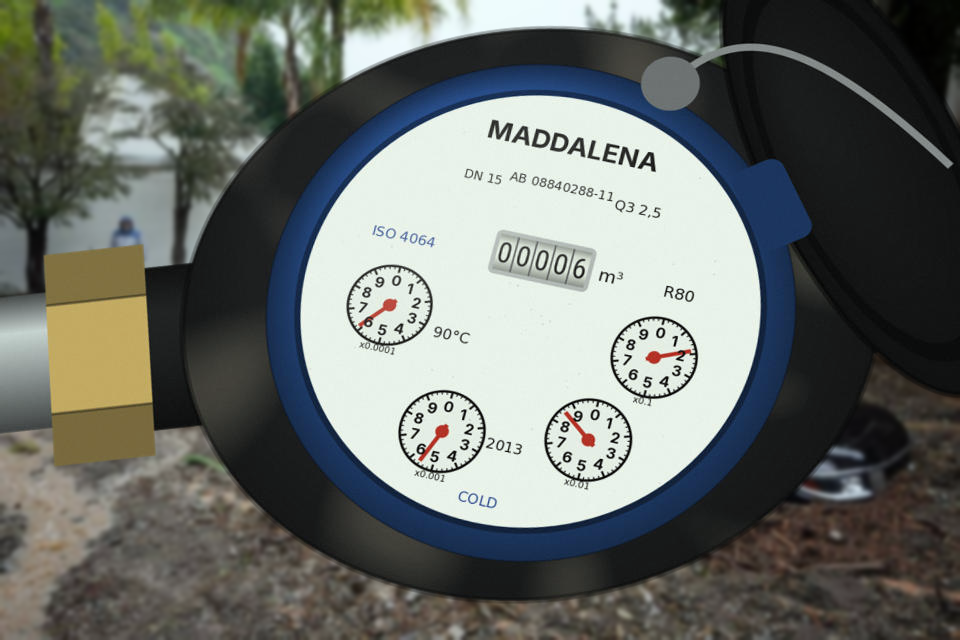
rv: 6.1856; m³
